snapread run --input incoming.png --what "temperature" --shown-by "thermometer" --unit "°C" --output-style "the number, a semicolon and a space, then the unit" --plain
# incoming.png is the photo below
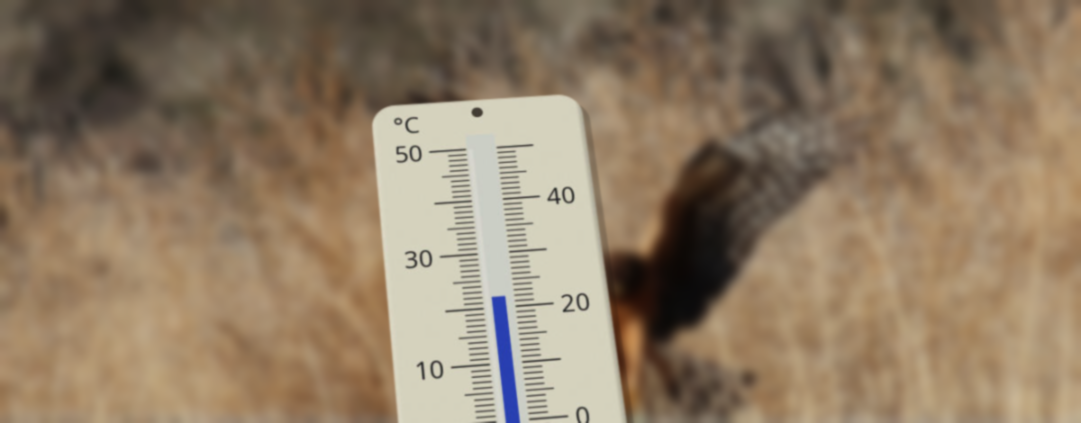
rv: 22; °C
